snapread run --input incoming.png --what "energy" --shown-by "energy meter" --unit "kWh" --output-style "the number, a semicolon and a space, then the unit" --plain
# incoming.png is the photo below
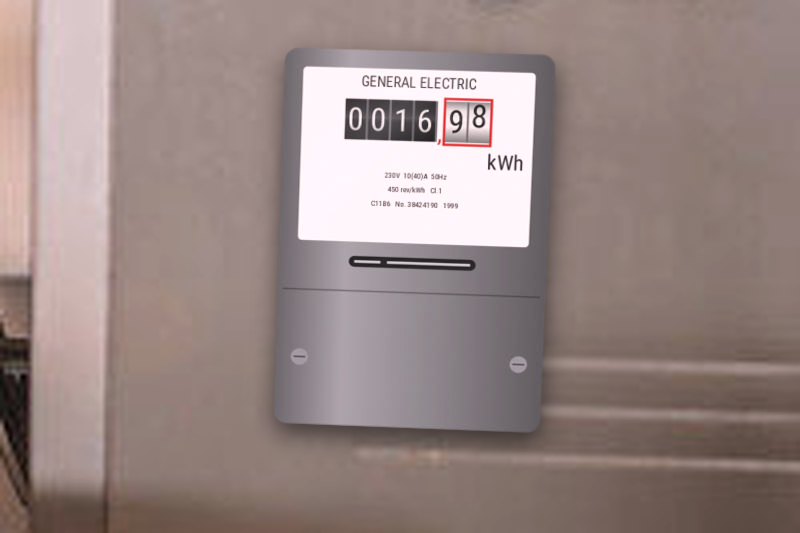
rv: 16.98; kWh
